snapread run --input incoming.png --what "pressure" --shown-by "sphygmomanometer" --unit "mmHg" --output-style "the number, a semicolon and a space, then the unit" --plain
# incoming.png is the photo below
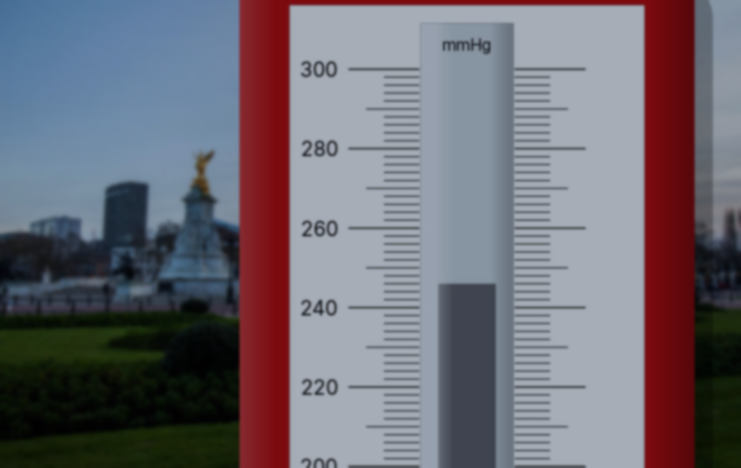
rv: 246; mmHg
